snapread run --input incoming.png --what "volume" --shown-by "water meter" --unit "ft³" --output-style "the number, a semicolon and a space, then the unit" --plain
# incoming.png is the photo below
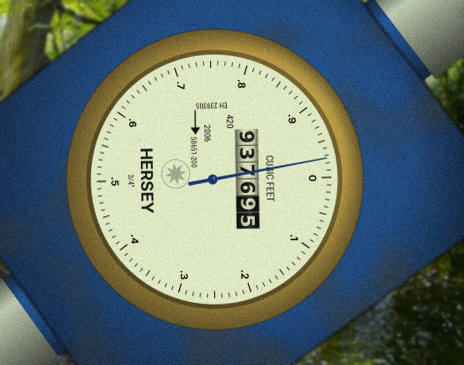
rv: 937694.97; ft³
